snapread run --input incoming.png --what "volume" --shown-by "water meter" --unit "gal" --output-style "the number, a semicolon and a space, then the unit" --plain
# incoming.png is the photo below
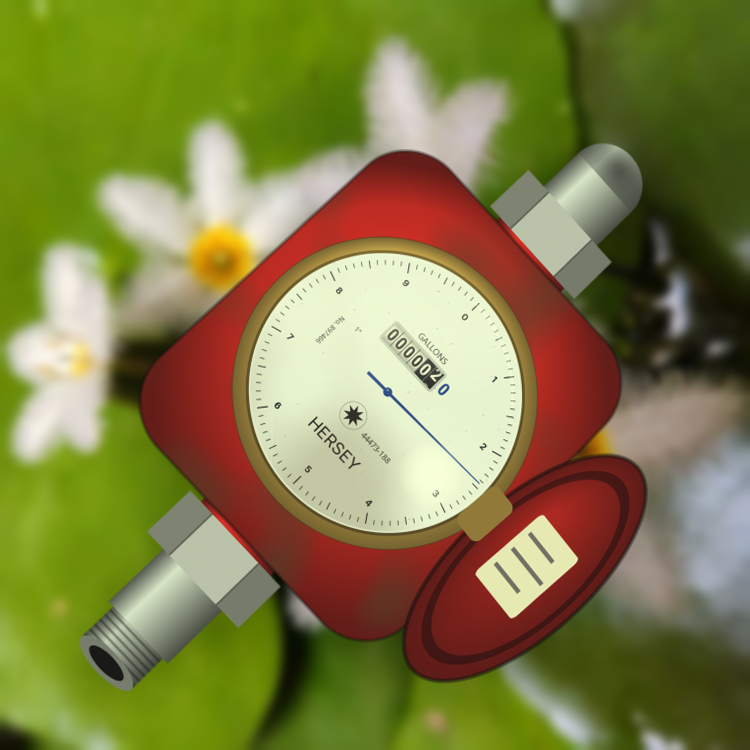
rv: 22.4; gal
